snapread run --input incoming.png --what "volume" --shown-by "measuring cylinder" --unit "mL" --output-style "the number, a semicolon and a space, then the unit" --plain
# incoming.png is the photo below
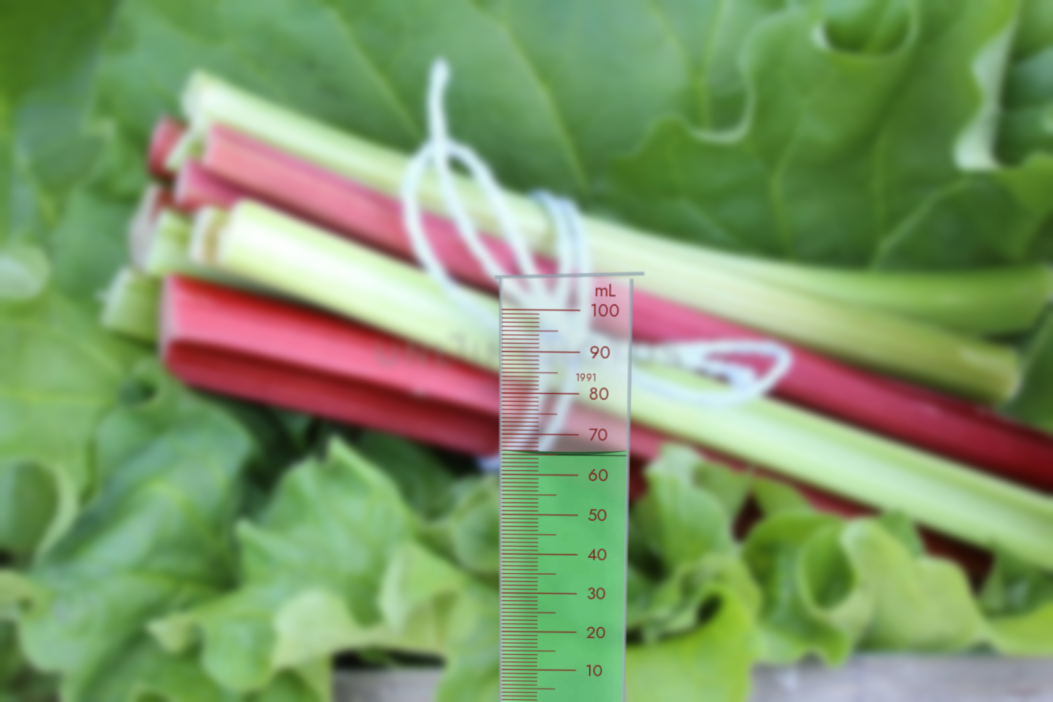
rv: 65; mL
